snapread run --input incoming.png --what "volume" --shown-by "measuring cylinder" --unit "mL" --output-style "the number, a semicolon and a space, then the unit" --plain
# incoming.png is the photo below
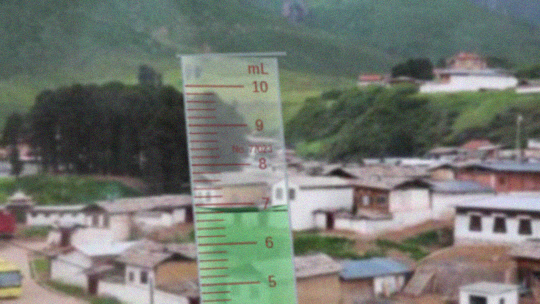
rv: 6.8; mL
